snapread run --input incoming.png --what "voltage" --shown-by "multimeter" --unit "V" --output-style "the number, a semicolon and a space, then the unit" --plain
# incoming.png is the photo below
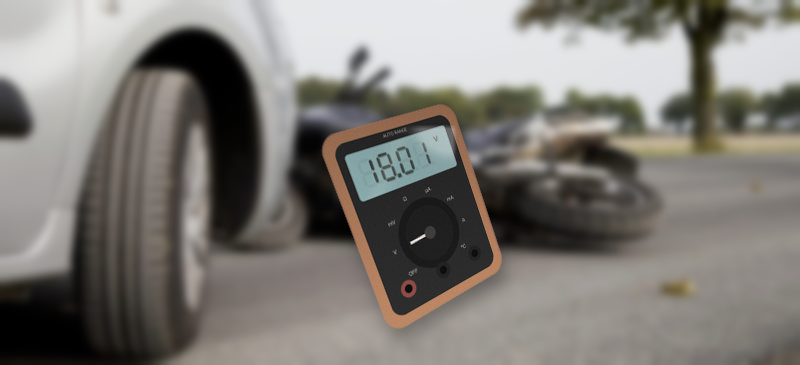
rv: 18.01; V
